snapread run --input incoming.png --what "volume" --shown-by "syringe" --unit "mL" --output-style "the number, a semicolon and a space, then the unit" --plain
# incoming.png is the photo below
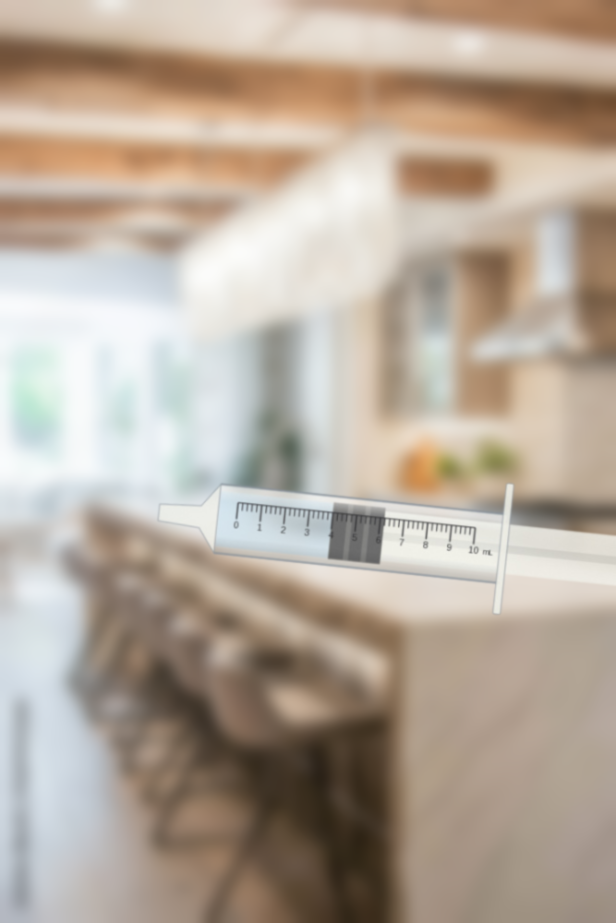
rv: 4; mL
